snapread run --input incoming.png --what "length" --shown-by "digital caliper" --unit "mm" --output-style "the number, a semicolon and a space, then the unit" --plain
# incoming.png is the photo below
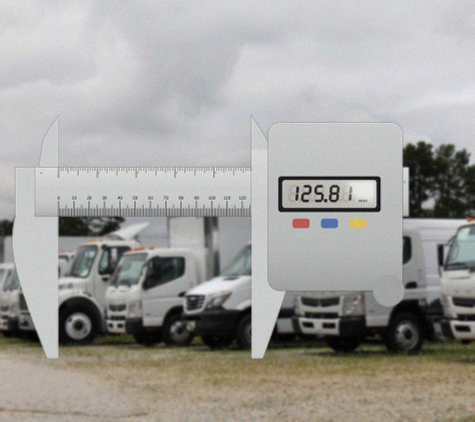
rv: 125.81; mm
